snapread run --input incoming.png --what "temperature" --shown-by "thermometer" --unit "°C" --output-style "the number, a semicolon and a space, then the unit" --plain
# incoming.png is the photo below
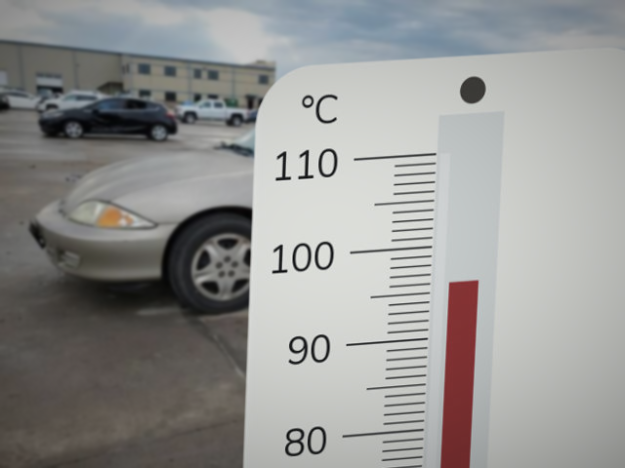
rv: 96; °C
